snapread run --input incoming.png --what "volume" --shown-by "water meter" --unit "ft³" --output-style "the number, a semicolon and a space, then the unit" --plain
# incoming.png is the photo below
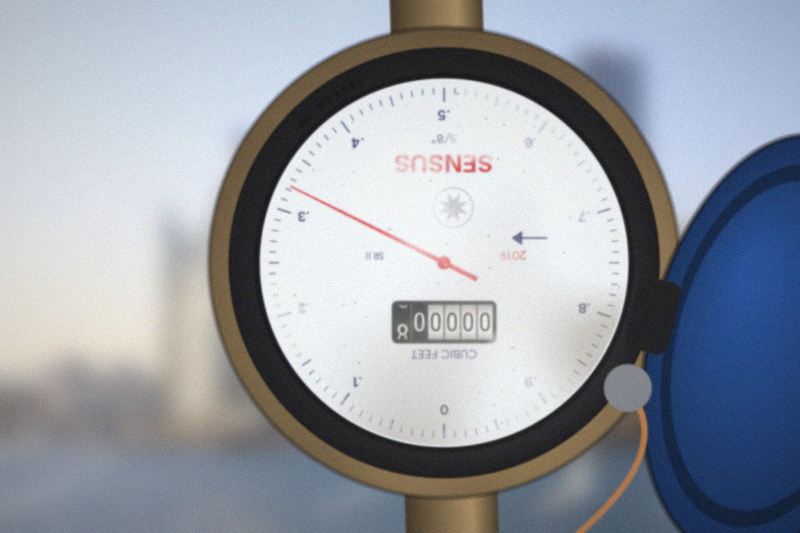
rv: 8.32; ft³
